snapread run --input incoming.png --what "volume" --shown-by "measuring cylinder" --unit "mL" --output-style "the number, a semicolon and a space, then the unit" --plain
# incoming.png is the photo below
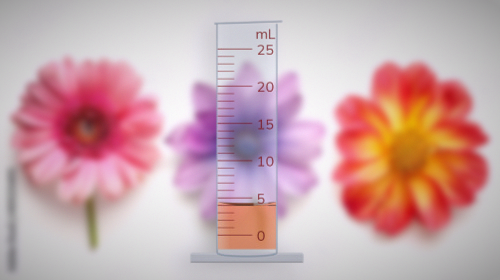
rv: 4; mL
